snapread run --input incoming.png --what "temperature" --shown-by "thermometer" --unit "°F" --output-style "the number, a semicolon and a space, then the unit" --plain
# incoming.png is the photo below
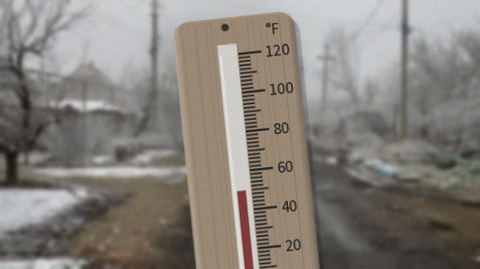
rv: 50; °F
